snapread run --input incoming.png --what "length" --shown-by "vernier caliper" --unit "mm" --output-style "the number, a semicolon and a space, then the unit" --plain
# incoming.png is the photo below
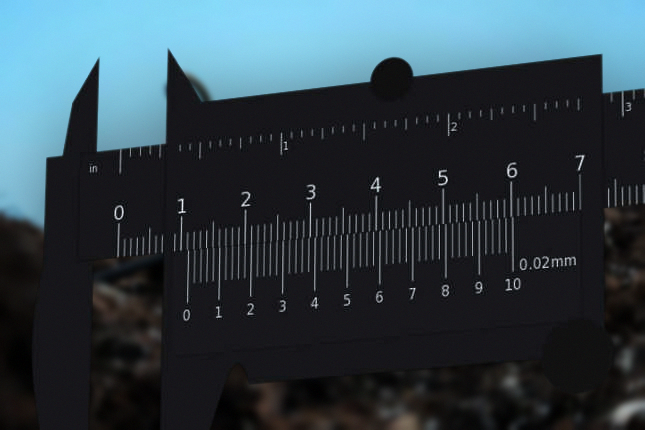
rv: 11.2; mm
